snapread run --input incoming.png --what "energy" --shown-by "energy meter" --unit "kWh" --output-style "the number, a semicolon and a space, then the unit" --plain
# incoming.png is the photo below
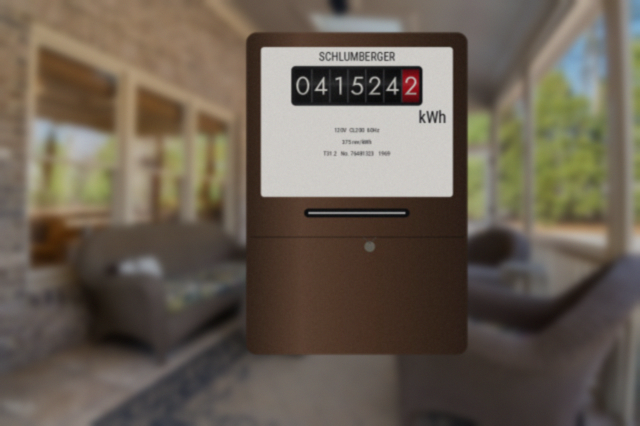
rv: 41524.2; kWh
